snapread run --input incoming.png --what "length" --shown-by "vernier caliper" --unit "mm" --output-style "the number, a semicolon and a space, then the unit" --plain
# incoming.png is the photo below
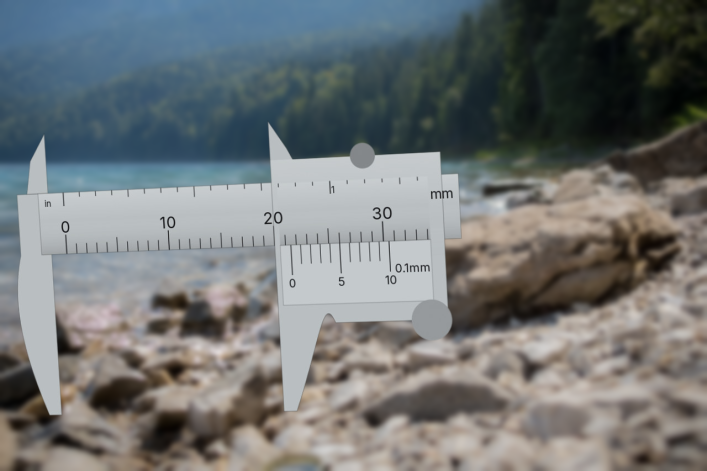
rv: 21.5; mm
